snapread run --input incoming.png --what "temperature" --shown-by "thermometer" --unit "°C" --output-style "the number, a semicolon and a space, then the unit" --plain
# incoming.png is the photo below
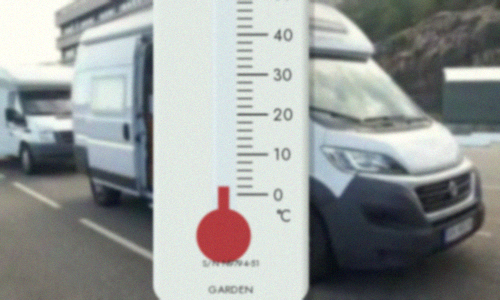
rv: 2; °C
